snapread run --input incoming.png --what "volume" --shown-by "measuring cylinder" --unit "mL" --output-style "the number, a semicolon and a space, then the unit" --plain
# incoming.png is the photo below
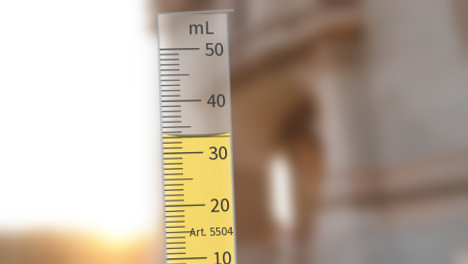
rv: 33; mL
